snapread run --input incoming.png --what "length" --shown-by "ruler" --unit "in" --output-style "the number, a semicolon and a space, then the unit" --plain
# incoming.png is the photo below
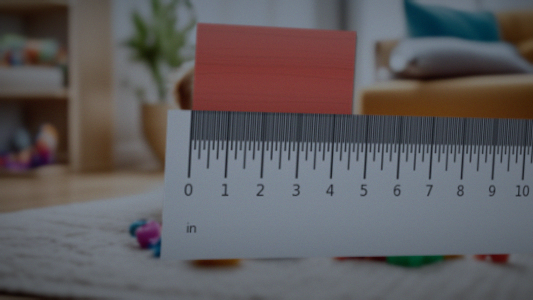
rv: 4.5; in
